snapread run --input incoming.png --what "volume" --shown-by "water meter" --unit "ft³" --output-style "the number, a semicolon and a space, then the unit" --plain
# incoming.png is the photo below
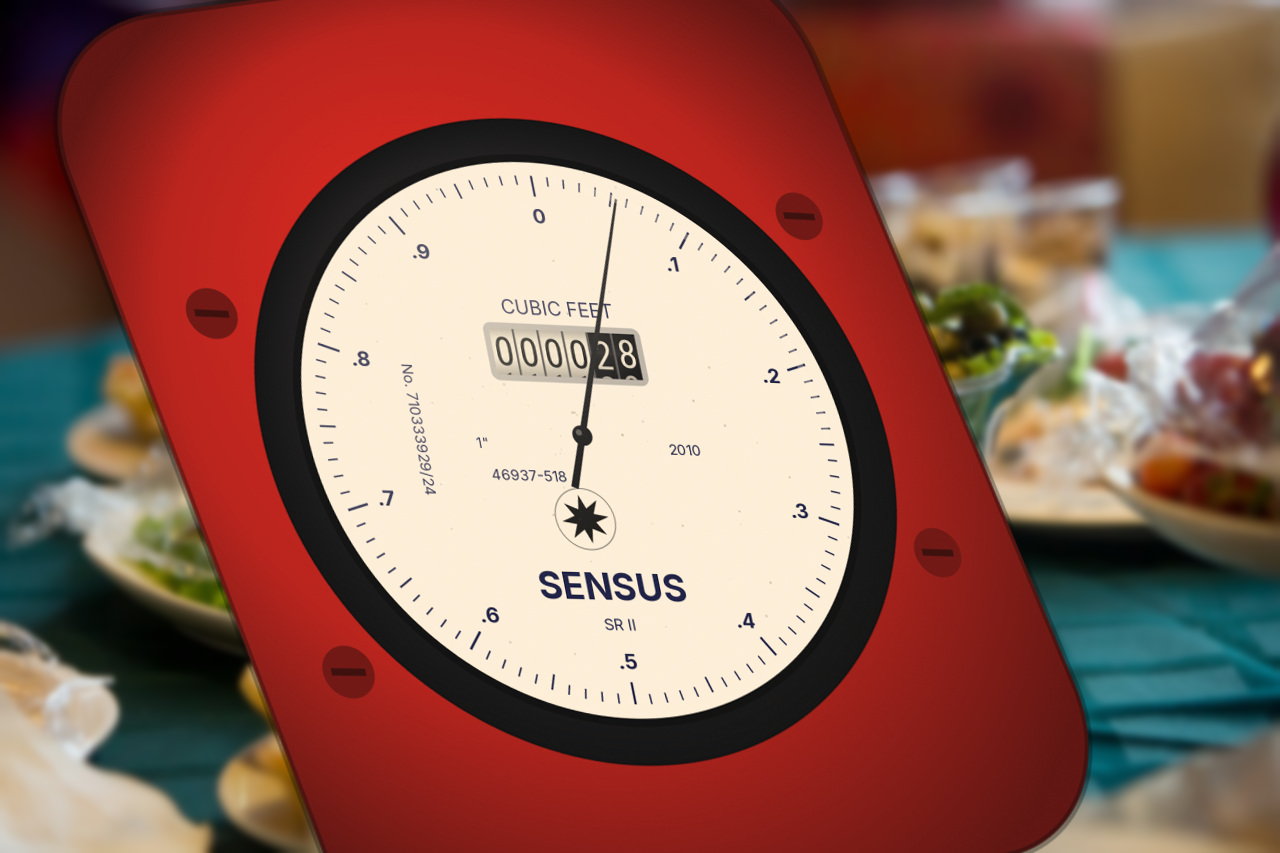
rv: 28.05; ft³
